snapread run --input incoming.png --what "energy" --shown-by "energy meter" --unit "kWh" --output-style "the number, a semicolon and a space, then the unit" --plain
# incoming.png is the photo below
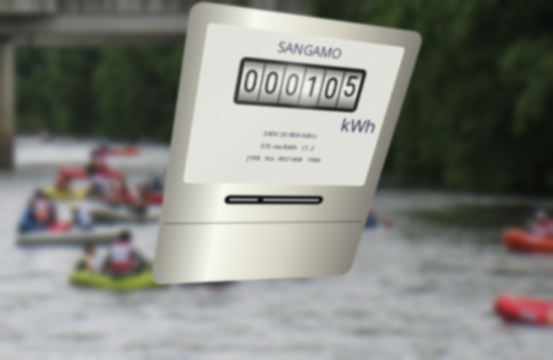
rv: 105; kWh
